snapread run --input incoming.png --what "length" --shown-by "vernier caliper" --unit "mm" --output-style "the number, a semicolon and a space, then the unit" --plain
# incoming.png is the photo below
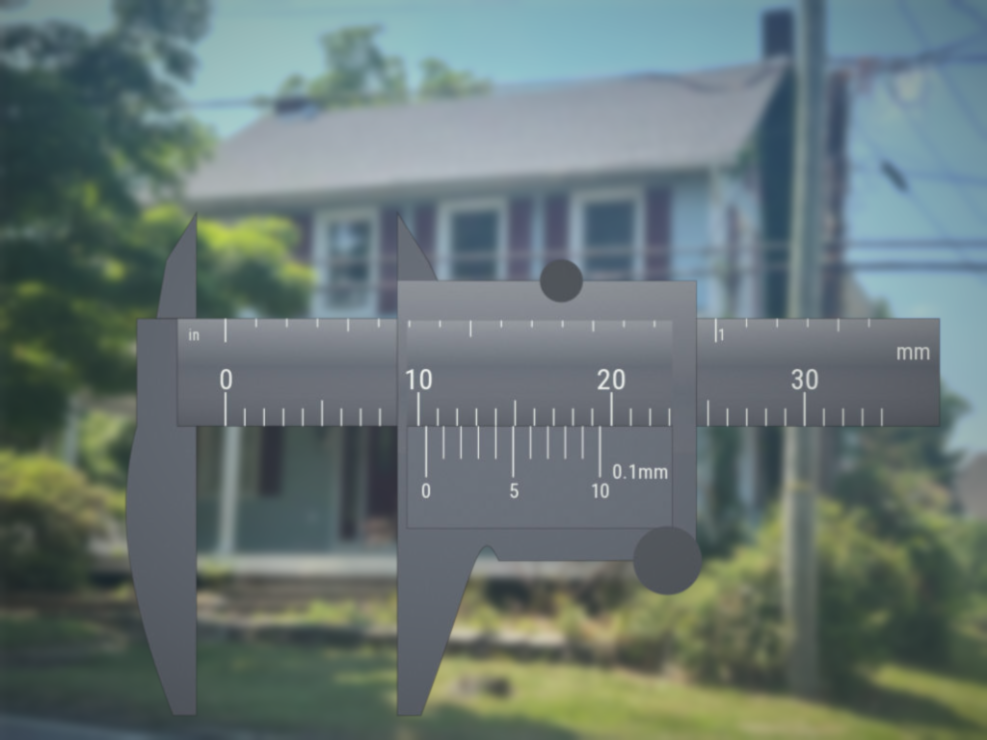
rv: 10.4; mm
